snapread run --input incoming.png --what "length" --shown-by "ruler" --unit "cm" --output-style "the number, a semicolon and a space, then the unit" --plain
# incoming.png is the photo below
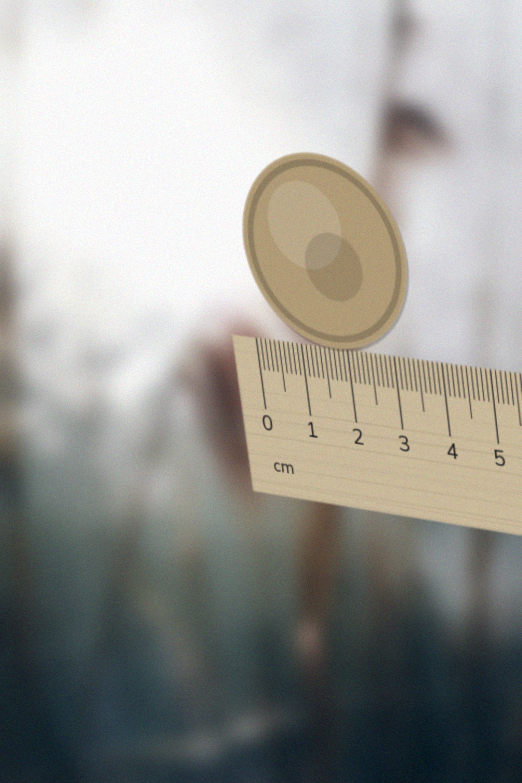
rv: 3.5; cm
